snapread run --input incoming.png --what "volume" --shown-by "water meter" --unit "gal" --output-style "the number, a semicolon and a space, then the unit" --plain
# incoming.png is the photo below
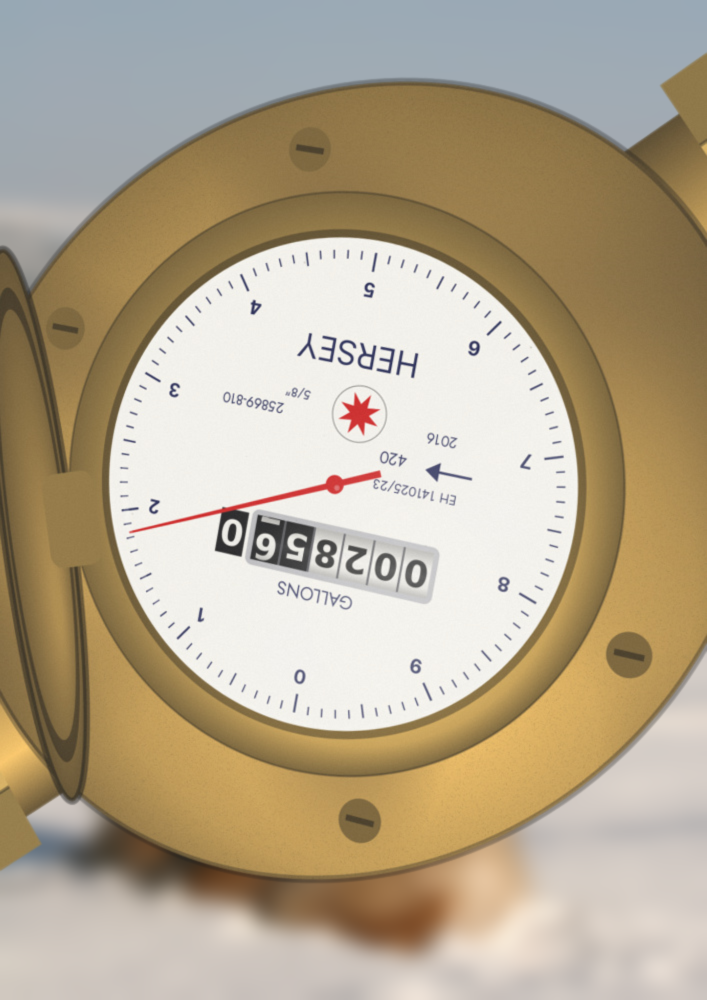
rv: 28561.8; gal
